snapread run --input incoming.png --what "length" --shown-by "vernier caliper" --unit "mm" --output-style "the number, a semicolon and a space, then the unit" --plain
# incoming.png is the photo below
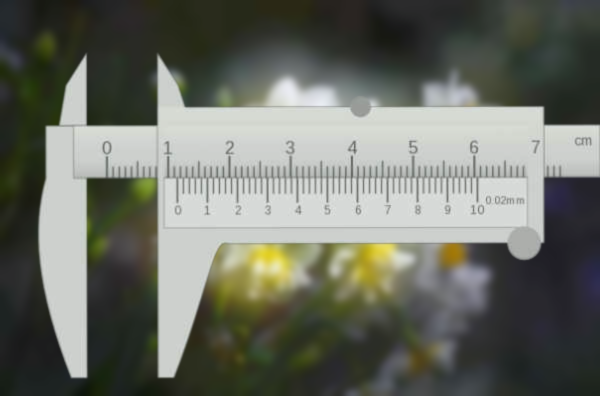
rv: 11.5; mm
